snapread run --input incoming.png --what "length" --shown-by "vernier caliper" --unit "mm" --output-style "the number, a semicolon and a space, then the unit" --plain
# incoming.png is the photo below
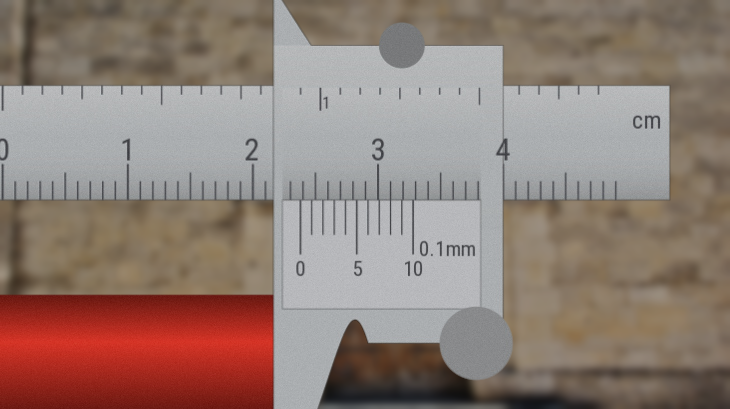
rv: 23.8; mm
